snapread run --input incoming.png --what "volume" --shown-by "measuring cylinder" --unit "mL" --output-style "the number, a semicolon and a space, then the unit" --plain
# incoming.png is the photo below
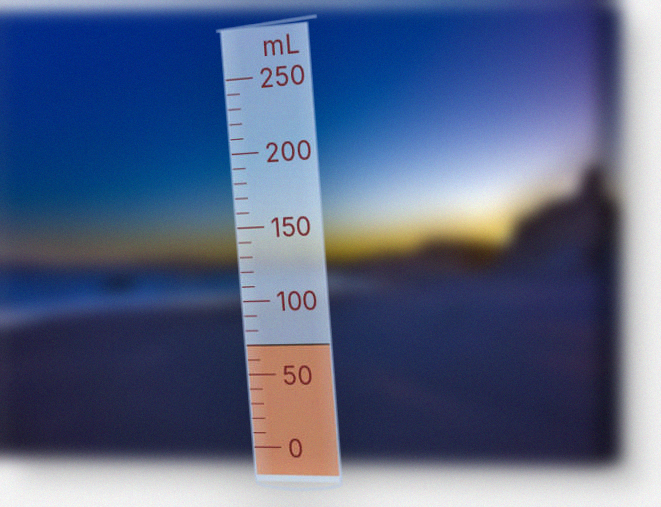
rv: 70; mL
